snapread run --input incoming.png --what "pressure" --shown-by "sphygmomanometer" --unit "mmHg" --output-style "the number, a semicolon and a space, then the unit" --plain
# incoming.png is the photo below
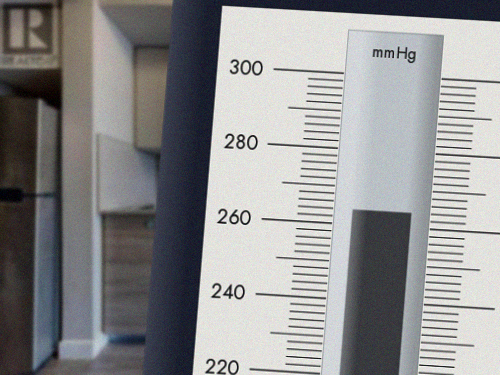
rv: 264; mmHg
